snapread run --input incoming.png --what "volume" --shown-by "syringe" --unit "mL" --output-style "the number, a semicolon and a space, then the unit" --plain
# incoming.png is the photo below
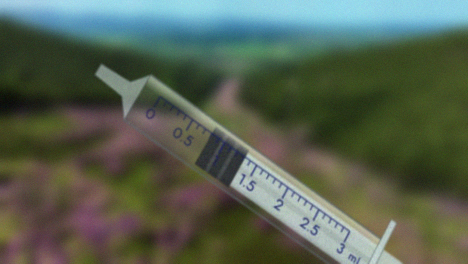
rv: 0.8; mL
